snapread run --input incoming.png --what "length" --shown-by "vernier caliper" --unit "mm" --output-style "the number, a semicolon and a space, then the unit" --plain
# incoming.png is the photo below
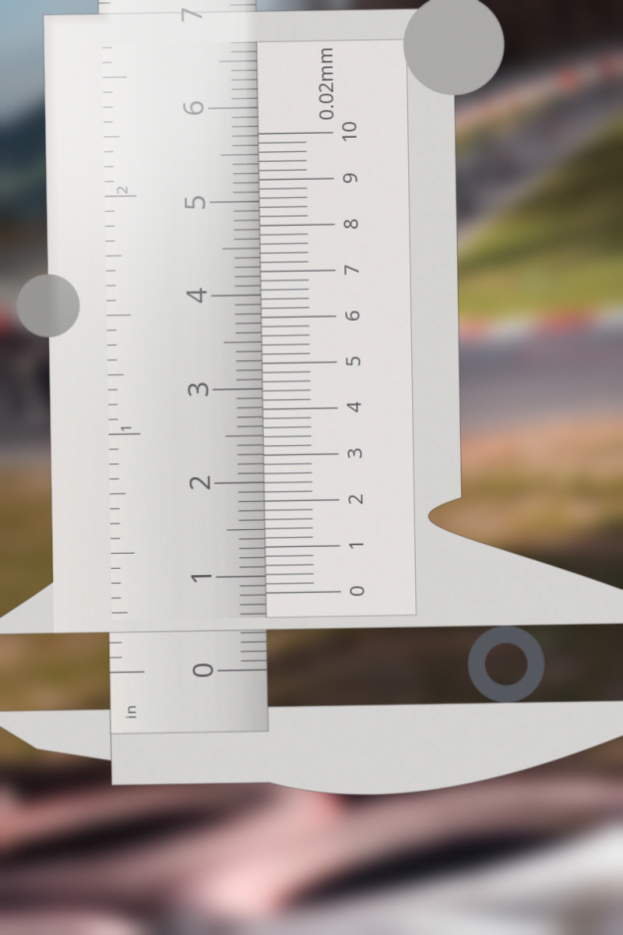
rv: 8.2; mm
